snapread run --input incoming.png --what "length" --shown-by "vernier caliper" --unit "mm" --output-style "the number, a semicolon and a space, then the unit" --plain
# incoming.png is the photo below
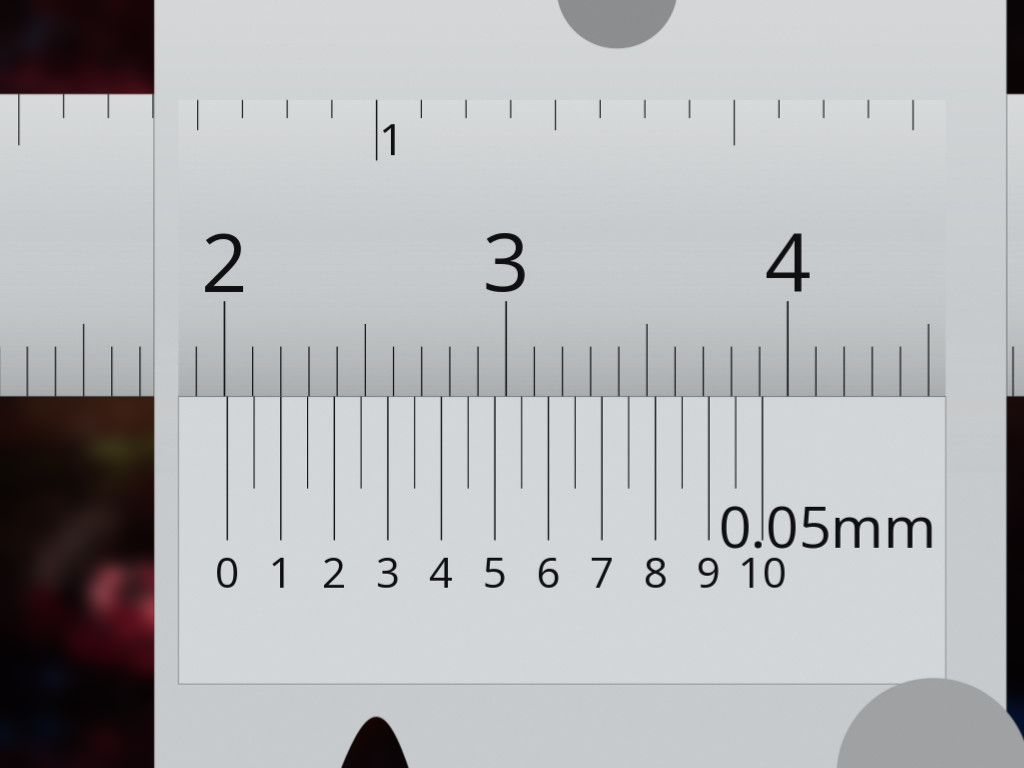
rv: 20.10; mm
